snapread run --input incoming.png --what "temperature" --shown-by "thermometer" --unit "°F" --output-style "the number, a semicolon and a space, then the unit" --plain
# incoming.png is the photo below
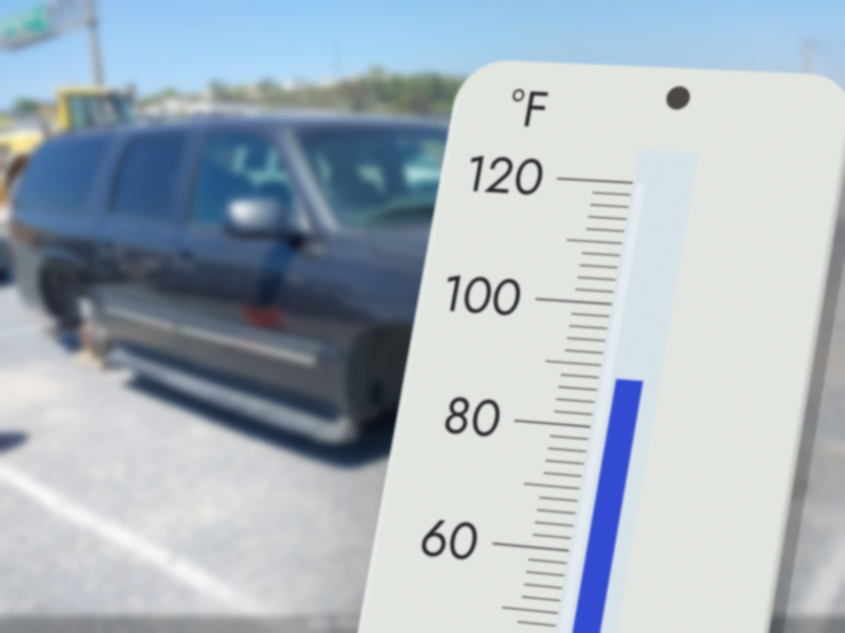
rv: 88; °F
